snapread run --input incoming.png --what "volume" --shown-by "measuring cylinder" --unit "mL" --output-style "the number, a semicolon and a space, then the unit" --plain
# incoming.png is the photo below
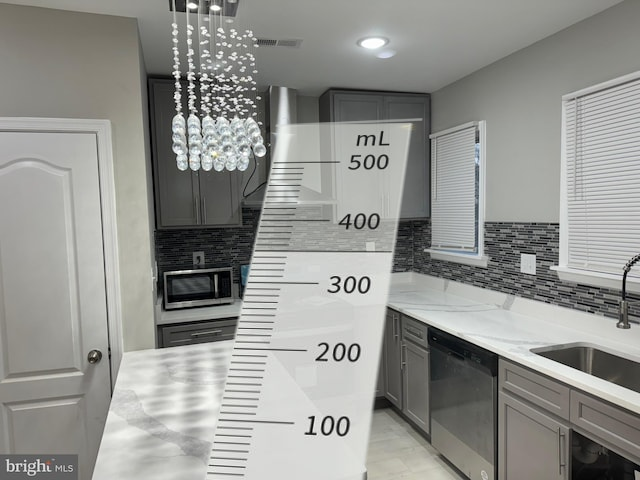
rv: 350; mL
